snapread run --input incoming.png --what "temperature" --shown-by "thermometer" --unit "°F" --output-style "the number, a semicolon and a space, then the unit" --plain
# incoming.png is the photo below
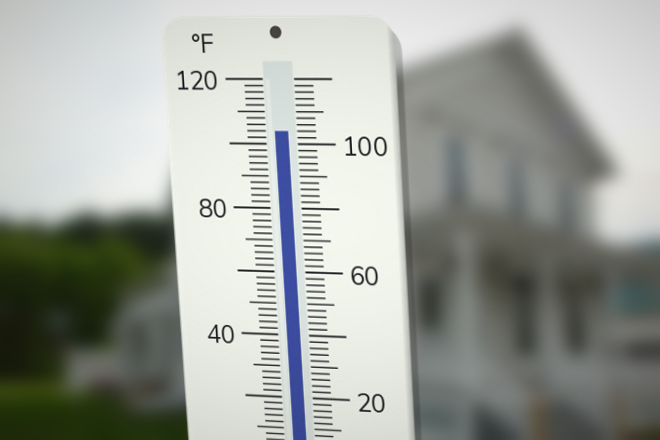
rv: 104; °F
